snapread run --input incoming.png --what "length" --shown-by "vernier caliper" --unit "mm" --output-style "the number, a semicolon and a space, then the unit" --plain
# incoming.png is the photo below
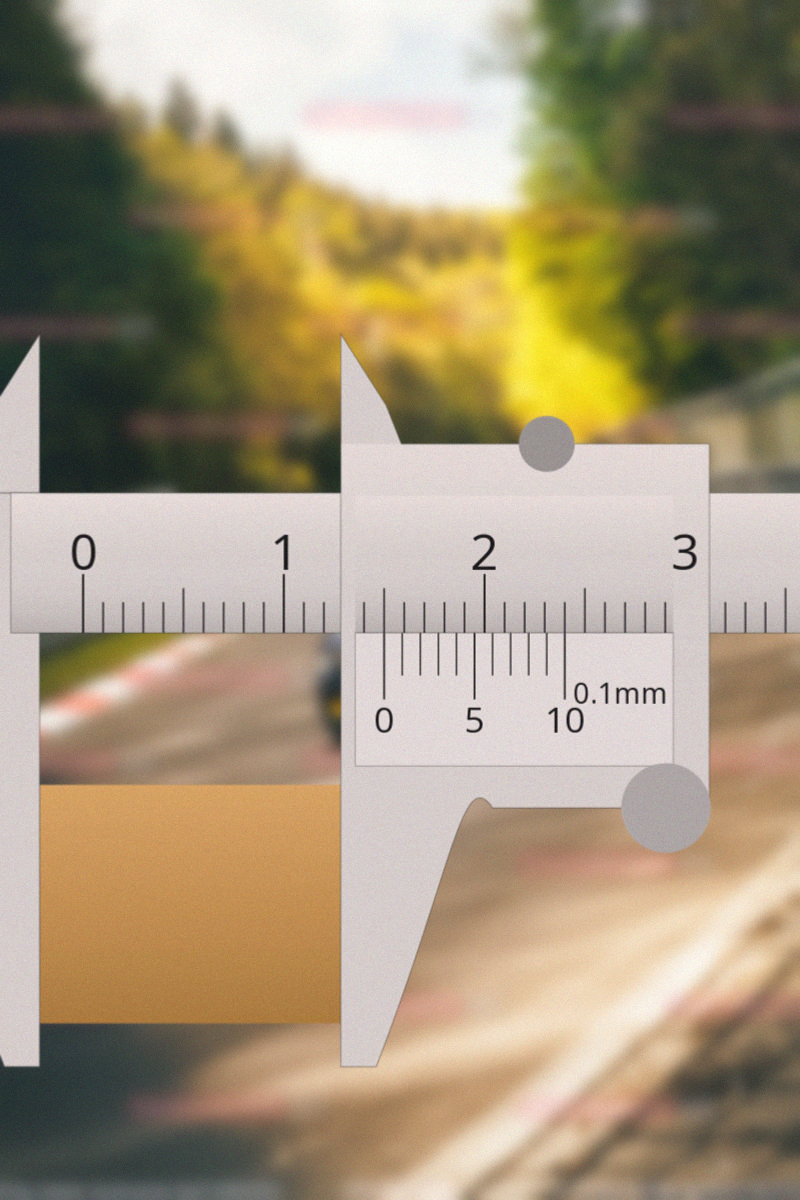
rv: 15.0; mm
